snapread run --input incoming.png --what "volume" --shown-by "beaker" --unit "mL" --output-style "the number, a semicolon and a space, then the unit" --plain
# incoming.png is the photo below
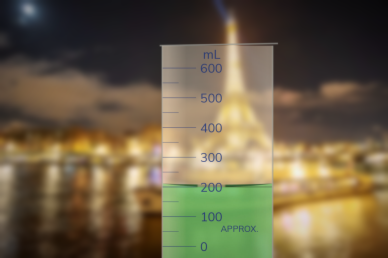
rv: 200; mL
